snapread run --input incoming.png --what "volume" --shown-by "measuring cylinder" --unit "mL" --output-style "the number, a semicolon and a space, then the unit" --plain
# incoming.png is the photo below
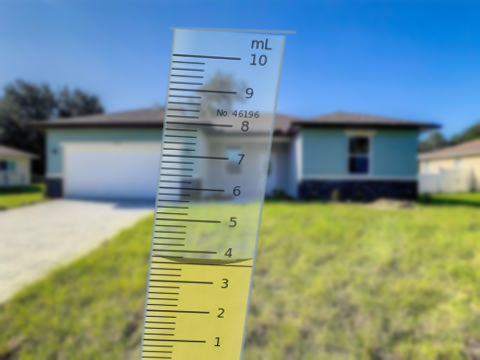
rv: 3.6; mL
